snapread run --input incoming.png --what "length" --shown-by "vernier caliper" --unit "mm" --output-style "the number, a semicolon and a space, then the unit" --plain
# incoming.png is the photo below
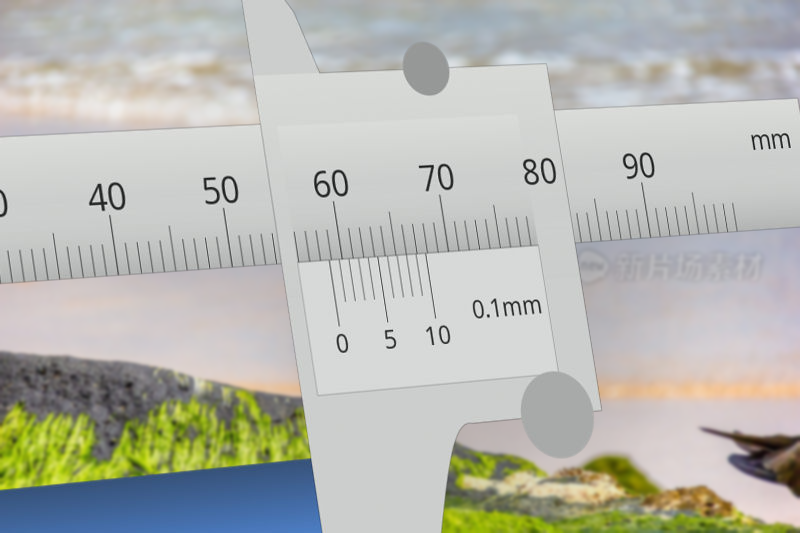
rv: 58.8; mm
